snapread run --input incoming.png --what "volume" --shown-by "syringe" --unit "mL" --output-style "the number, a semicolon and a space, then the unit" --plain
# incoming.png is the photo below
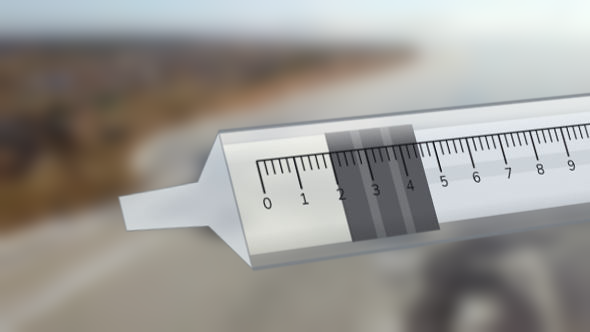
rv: 2; mL
